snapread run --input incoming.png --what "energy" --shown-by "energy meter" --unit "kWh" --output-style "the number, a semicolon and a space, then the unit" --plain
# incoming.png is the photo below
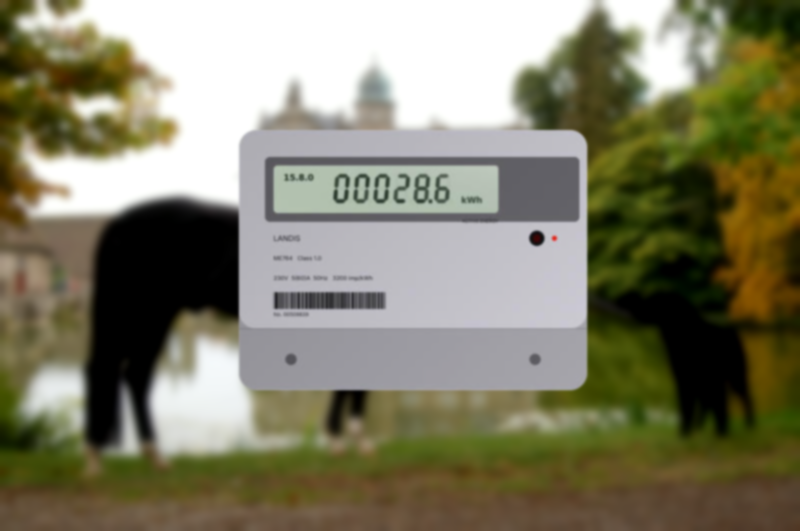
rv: 28.6; kWh
